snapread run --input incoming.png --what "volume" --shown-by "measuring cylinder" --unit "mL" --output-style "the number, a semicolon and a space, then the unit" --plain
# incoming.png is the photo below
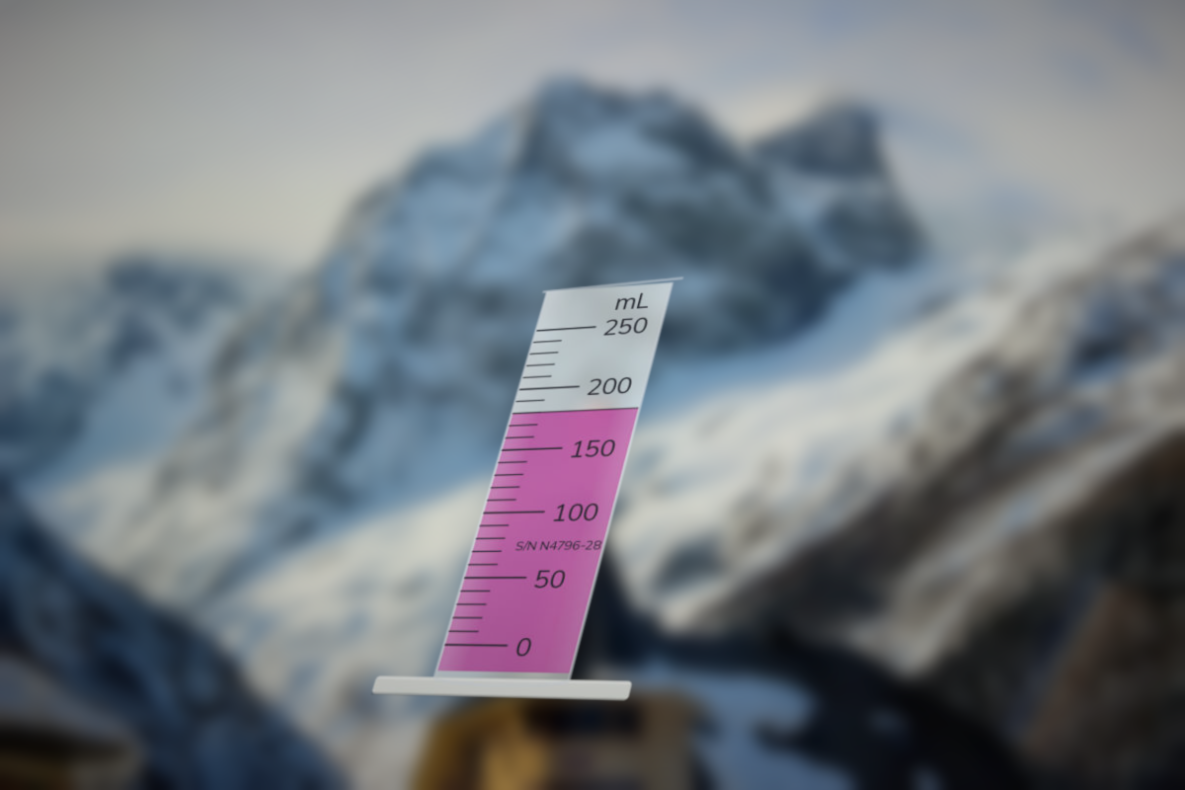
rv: 180; mL
